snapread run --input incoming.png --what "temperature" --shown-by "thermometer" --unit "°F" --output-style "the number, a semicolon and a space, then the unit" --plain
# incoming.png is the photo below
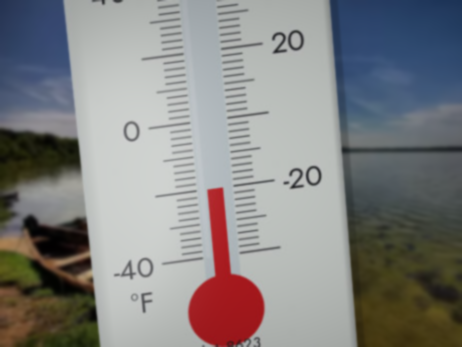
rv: -20; °F
